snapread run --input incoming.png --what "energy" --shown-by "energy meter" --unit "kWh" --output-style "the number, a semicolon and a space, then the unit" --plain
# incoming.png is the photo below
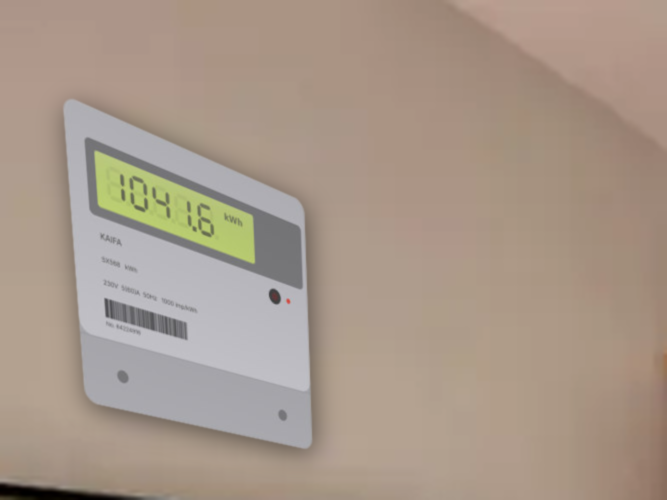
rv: 1041.6; kWh
